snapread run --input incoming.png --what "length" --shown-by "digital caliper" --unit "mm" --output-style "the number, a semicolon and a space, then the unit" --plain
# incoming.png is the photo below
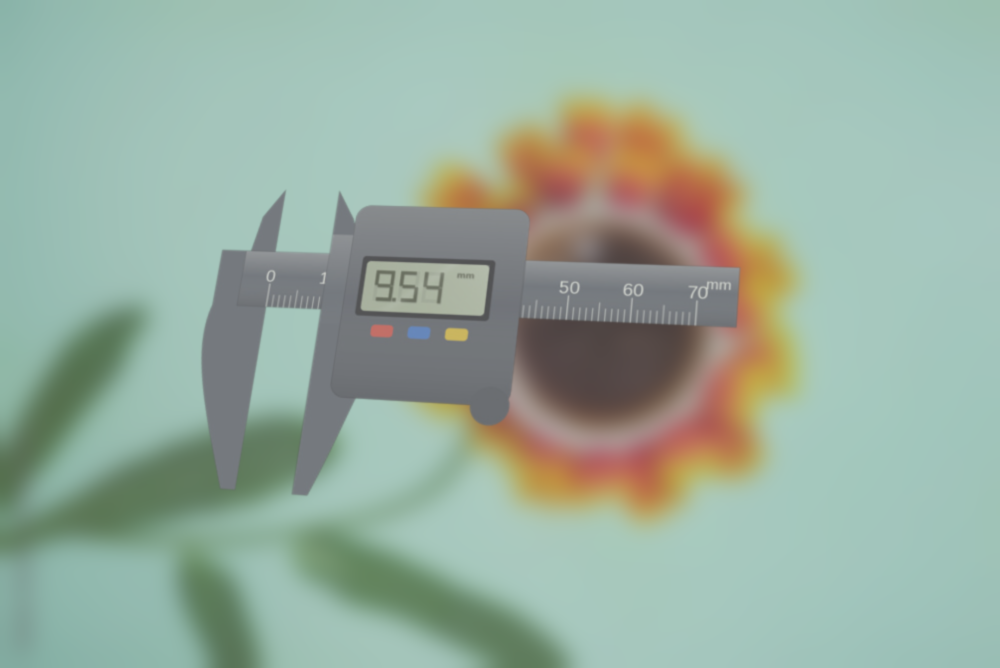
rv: 9.54; mm
